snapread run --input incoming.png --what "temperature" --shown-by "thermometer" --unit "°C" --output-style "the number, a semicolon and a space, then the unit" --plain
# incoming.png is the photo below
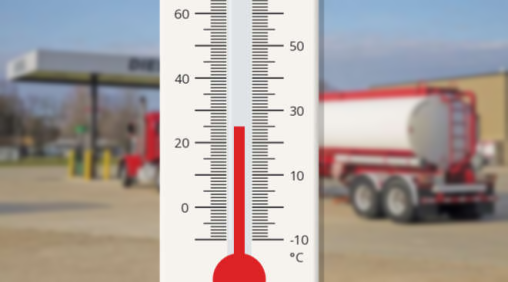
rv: 25; °C
